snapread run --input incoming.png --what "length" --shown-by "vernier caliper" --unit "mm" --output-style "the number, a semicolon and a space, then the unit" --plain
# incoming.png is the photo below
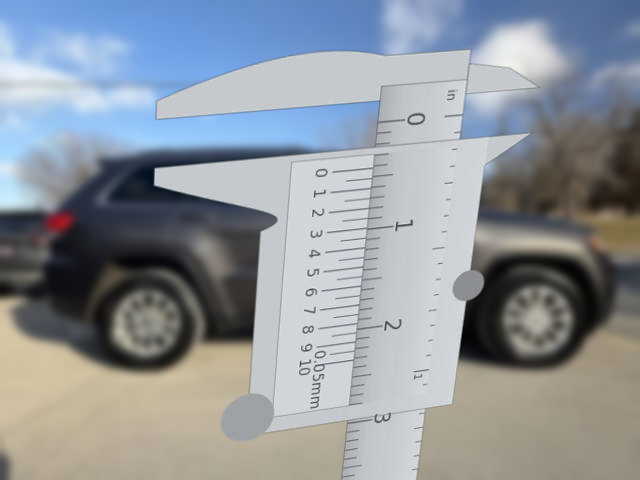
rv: 4.2; mm
